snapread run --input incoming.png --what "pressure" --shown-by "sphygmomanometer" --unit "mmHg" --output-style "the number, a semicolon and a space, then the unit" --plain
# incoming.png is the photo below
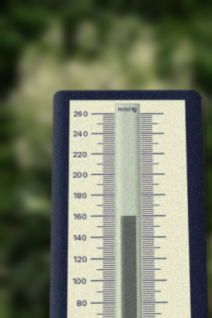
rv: 160; mmHg
